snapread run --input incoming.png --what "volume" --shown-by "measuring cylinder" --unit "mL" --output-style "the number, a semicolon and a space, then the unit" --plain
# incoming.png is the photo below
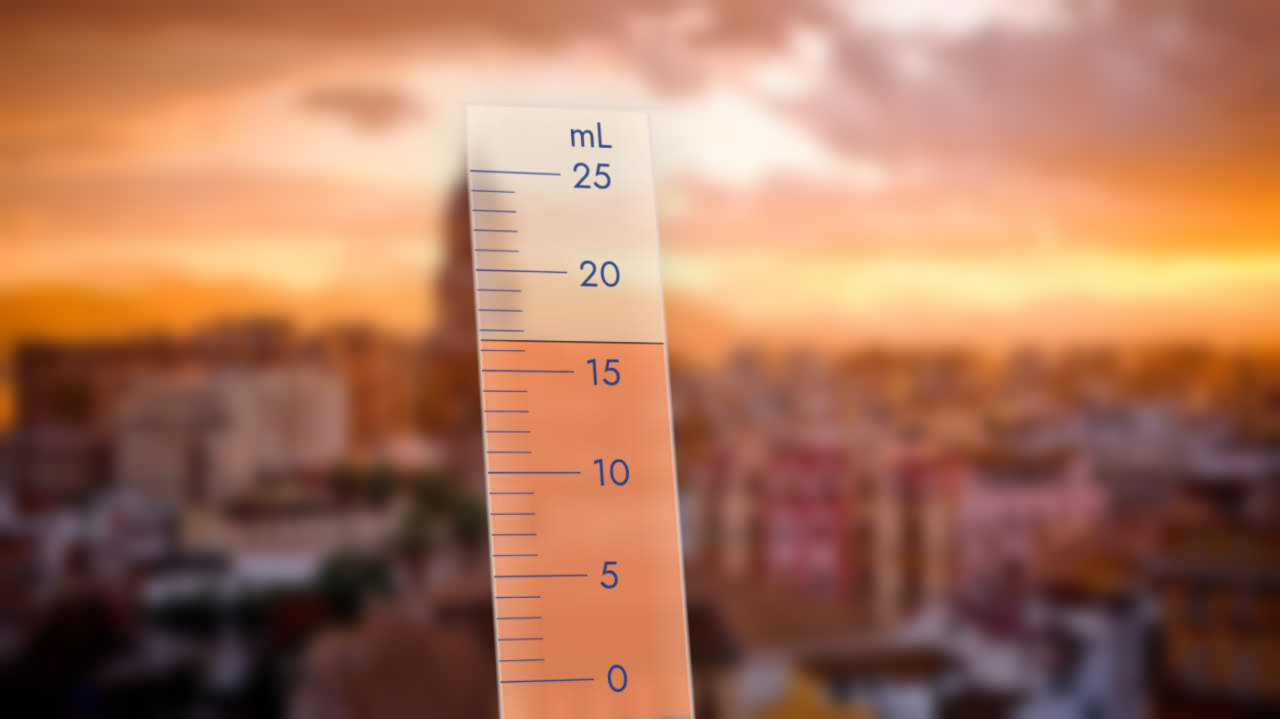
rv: 16.5; mL
